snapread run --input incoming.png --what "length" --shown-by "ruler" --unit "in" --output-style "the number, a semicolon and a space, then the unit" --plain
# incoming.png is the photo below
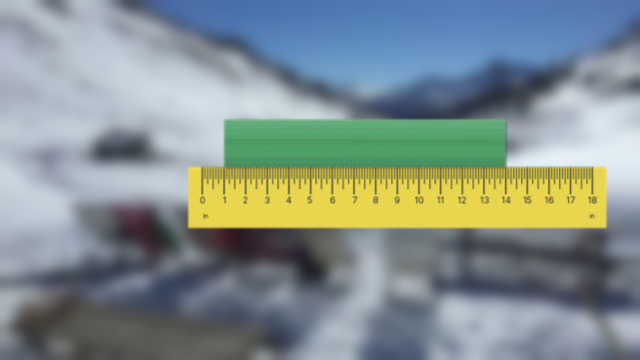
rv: 13; in
